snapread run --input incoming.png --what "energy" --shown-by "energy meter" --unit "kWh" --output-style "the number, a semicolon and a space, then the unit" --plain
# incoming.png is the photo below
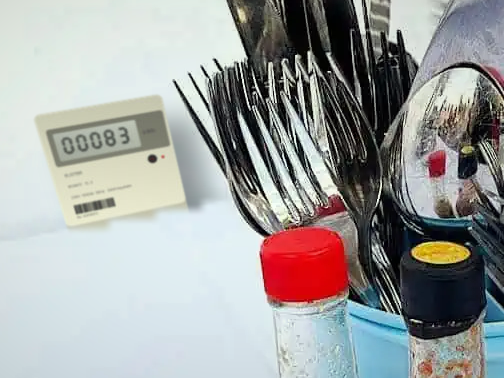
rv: 83; kWh
